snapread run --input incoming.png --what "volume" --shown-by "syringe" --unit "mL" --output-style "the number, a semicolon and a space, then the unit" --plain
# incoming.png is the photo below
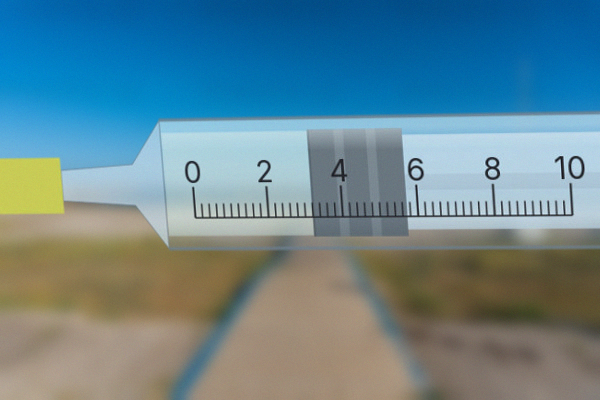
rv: 3.2; mL
